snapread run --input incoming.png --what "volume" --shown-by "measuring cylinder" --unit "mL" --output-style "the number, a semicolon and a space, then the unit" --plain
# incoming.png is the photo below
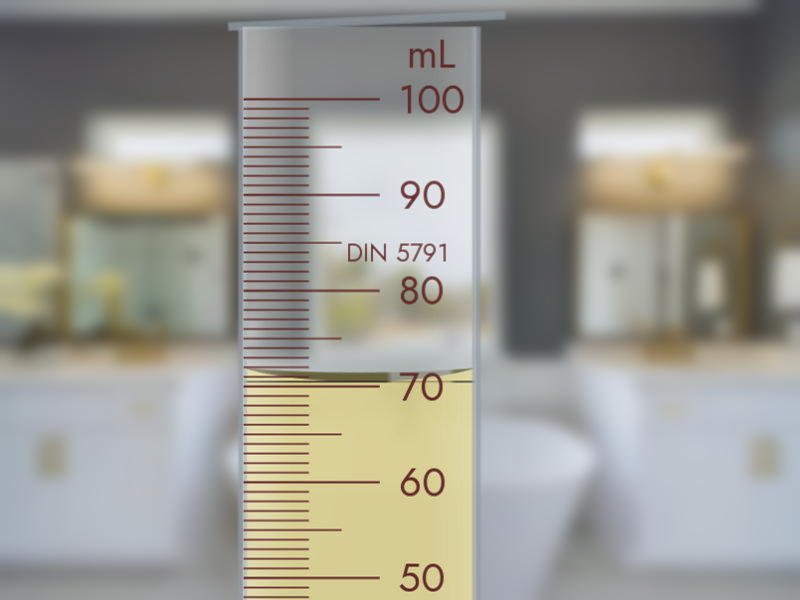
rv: 70.5; mL
